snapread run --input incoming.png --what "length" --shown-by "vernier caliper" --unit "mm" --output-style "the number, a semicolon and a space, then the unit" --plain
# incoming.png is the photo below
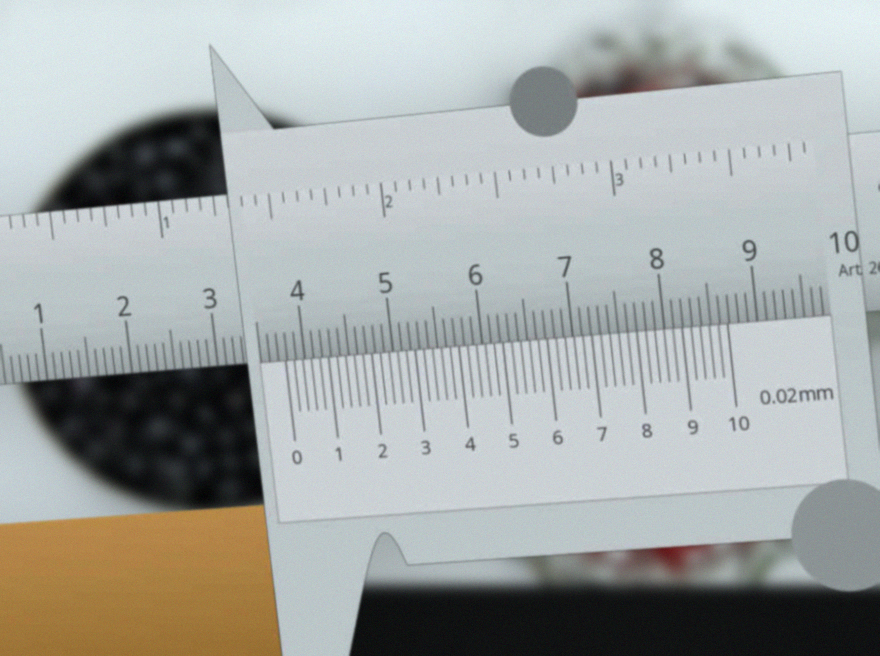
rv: 37.8; mm
